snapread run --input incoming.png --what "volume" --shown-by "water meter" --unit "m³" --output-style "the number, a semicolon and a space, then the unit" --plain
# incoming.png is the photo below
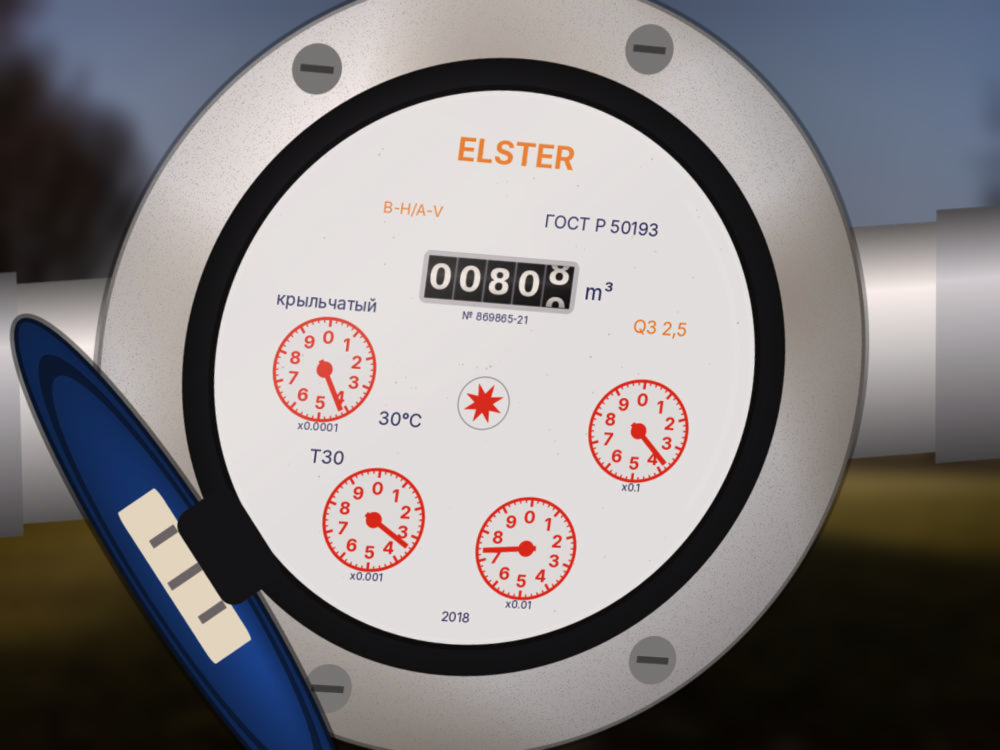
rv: 808.3734; m³
